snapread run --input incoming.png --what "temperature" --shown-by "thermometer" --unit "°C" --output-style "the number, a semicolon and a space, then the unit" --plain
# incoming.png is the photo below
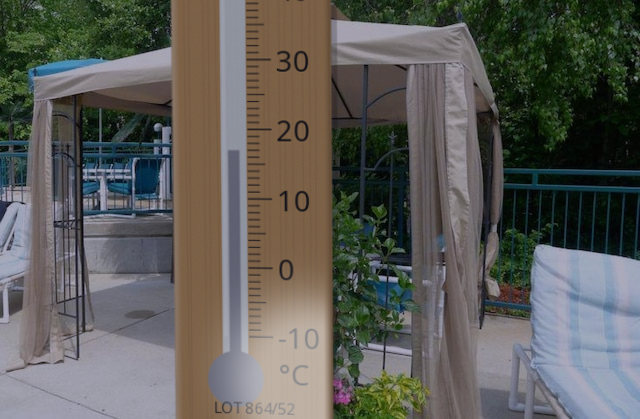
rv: 17; °C
